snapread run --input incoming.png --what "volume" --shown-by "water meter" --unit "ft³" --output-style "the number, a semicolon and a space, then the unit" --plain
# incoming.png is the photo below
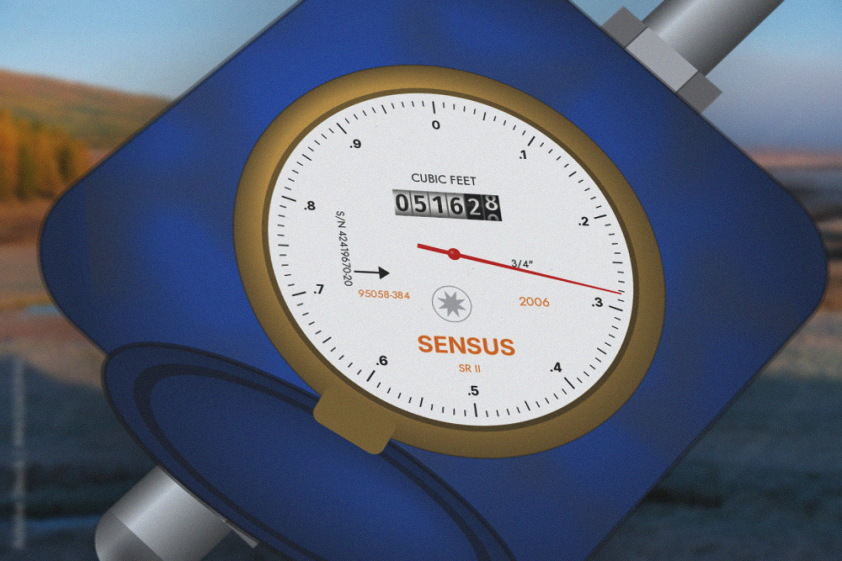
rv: 51628.28; ft³
